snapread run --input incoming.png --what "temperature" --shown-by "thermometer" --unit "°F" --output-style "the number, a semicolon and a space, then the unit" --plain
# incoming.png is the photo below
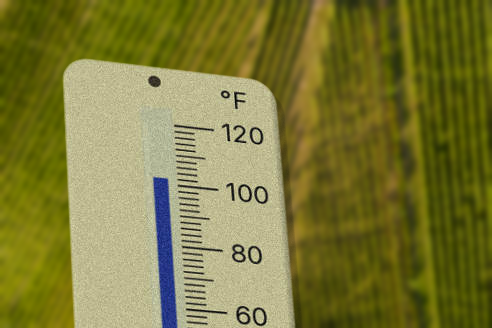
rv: 102; °F
